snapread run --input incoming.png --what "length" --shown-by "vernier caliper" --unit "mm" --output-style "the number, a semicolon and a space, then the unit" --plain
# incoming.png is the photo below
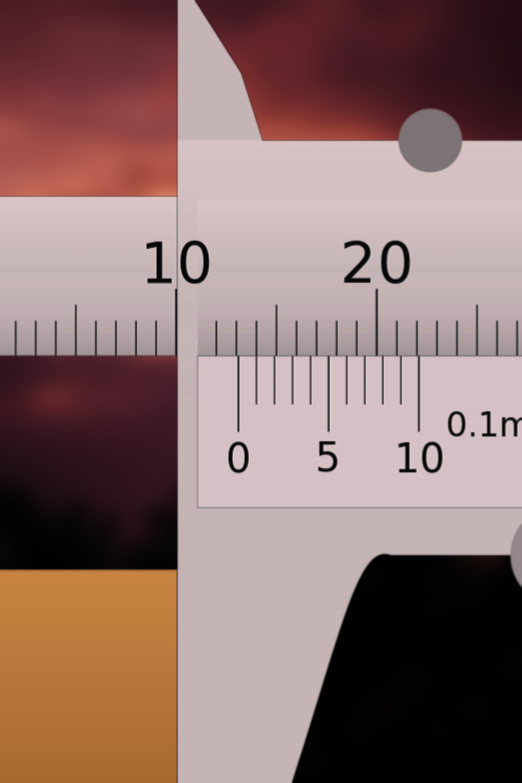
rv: 13.1; mm
